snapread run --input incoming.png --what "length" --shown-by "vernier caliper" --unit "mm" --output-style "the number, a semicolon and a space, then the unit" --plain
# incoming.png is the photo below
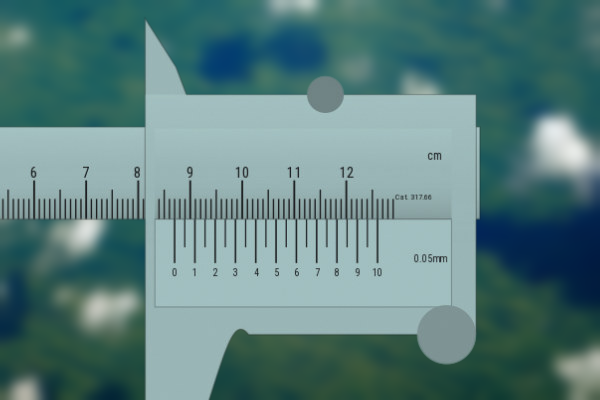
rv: 87.0; mm
